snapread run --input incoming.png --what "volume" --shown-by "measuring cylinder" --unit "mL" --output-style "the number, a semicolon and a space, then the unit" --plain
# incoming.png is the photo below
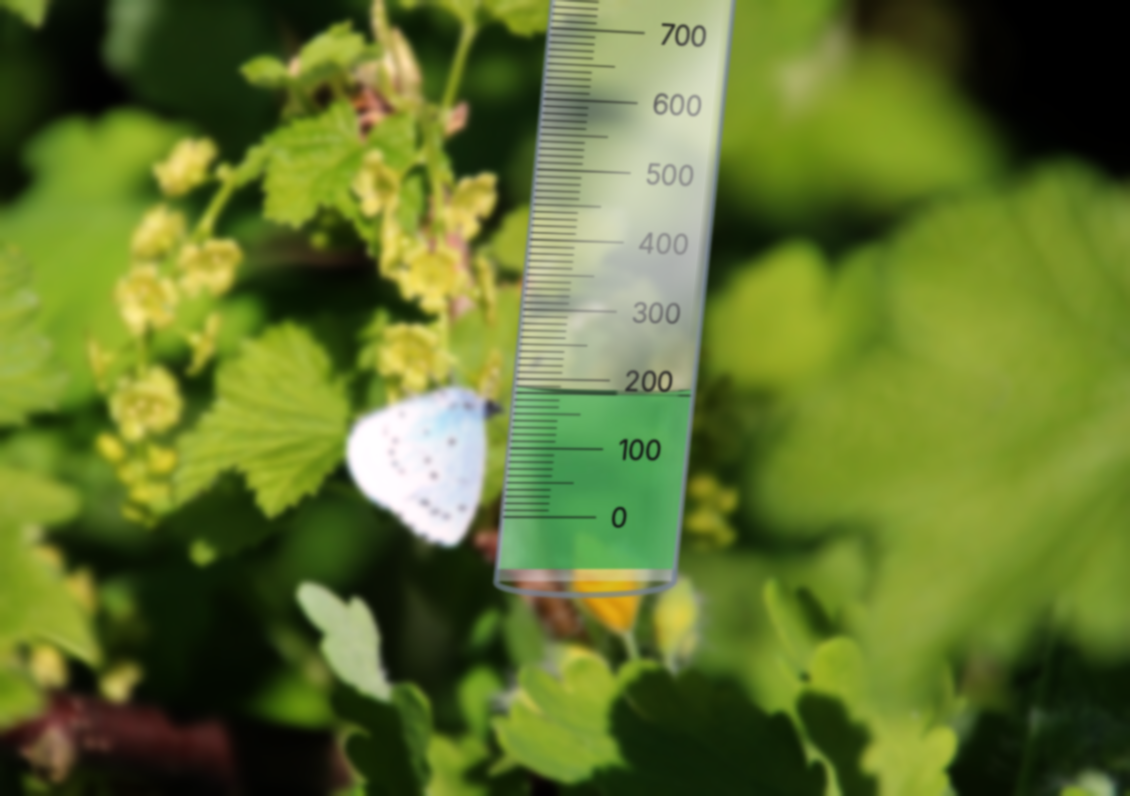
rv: 180; mL
